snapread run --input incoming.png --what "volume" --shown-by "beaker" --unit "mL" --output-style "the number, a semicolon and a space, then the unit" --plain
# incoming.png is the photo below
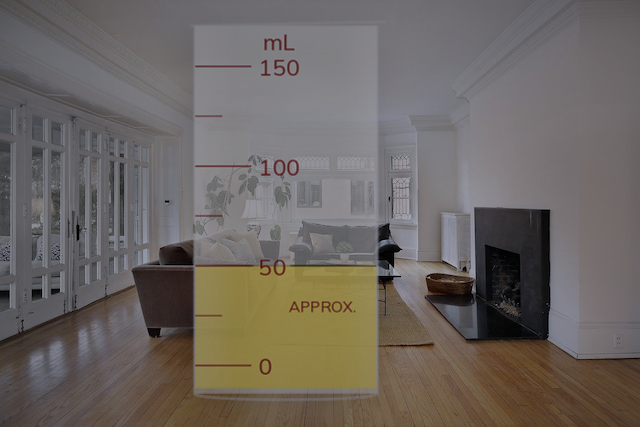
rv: 50; mL
